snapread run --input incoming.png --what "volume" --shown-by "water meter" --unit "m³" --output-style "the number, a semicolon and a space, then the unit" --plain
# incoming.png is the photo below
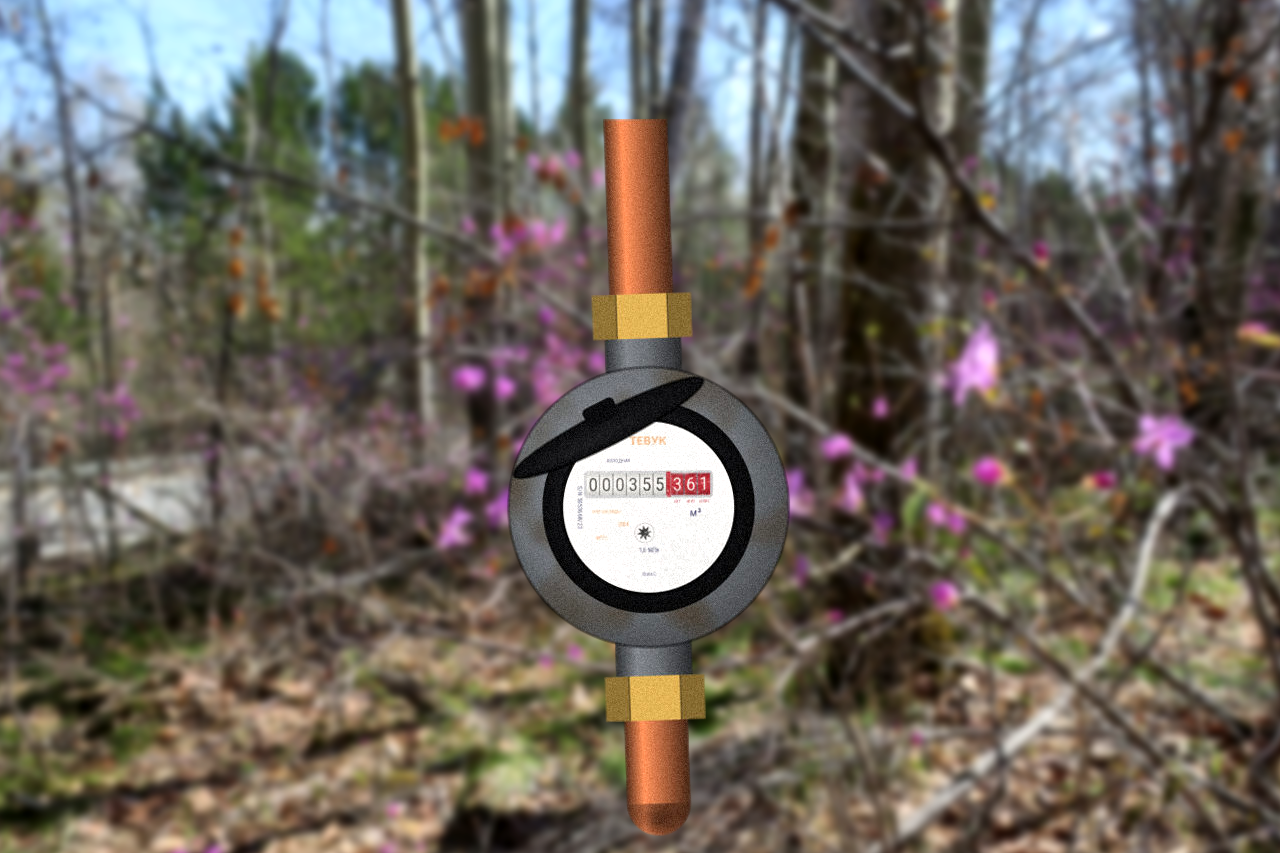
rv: 355.361; m³
